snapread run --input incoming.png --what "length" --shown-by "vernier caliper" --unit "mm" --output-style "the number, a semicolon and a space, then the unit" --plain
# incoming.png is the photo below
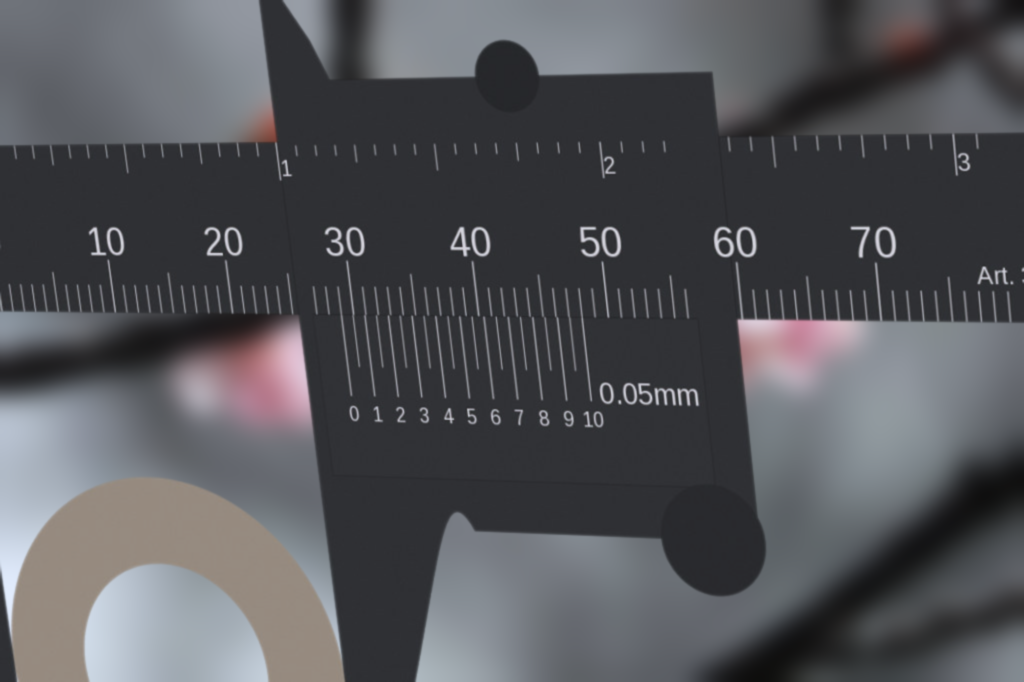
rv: 29.0; mm
